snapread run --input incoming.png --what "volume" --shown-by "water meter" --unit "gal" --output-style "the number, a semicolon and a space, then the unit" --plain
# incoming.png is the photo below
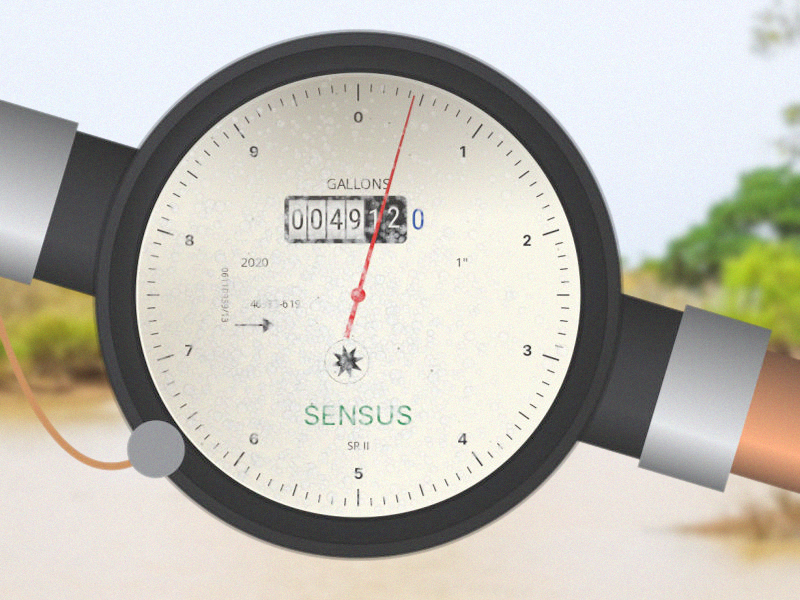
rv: 49120.4; gal
